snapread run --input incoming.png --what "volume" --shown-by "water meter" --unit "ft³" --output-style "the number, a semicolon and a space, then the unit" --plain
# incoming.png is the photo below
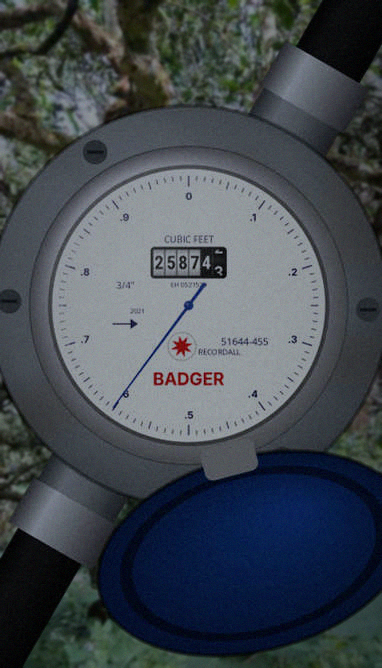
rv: 258742.60; ft³
